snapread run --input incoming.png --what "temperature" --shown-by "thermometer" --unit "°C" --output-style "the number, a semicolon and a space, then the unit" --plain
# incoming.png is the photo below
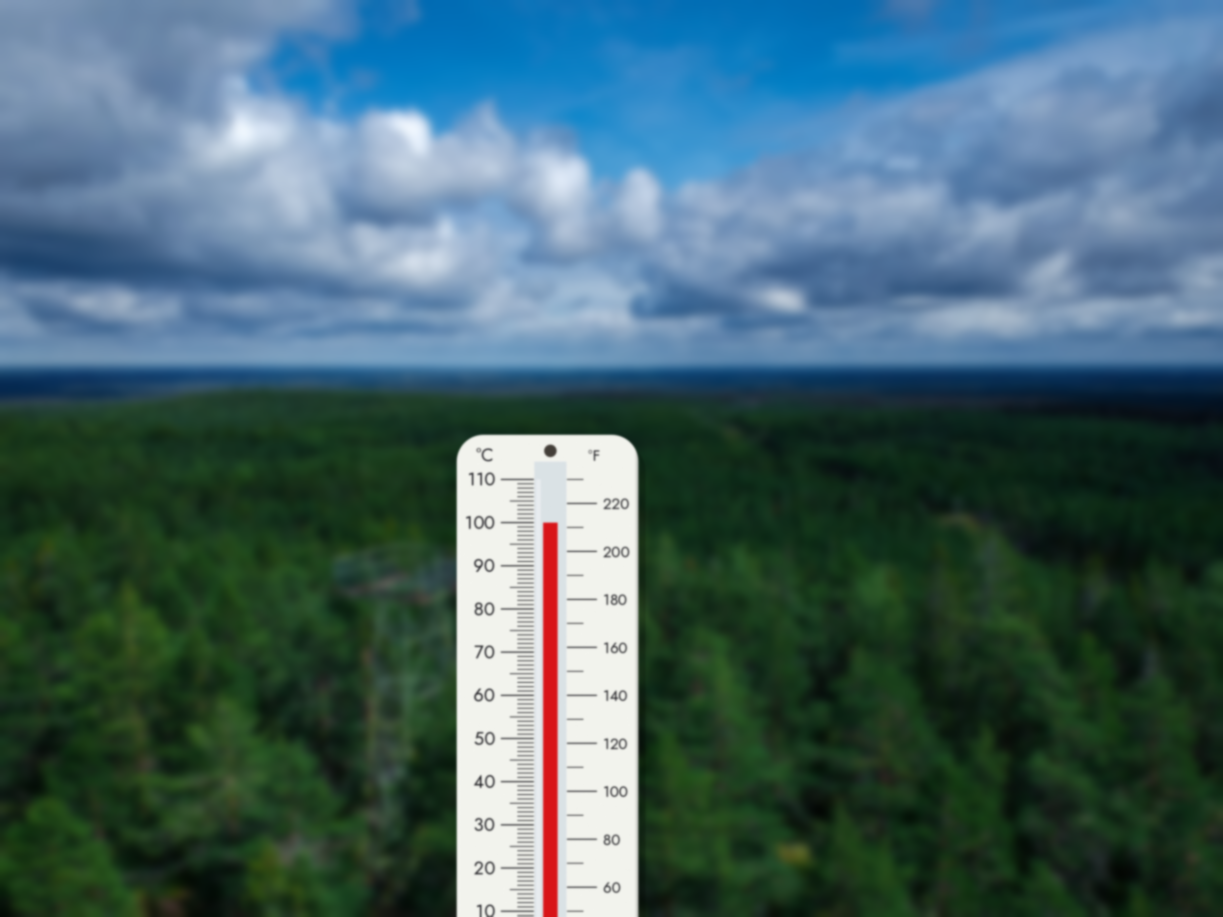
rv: 100; °C
